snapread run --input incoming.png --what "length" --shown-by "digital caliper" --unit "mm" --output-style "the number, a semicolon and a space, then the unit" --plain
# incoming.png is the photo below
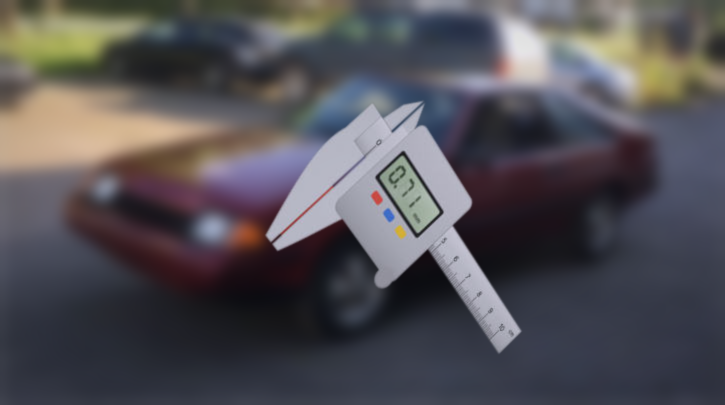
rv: 0.71; mm
